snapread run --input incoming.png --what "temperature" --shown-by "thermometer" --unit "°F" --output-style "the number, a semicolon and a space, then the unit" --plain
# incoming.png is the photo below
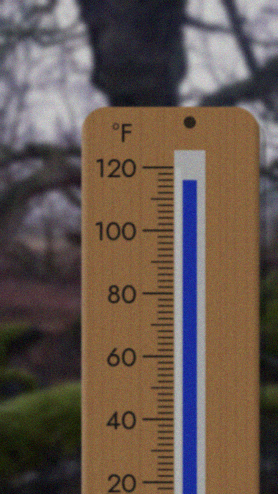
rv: 116; °F
